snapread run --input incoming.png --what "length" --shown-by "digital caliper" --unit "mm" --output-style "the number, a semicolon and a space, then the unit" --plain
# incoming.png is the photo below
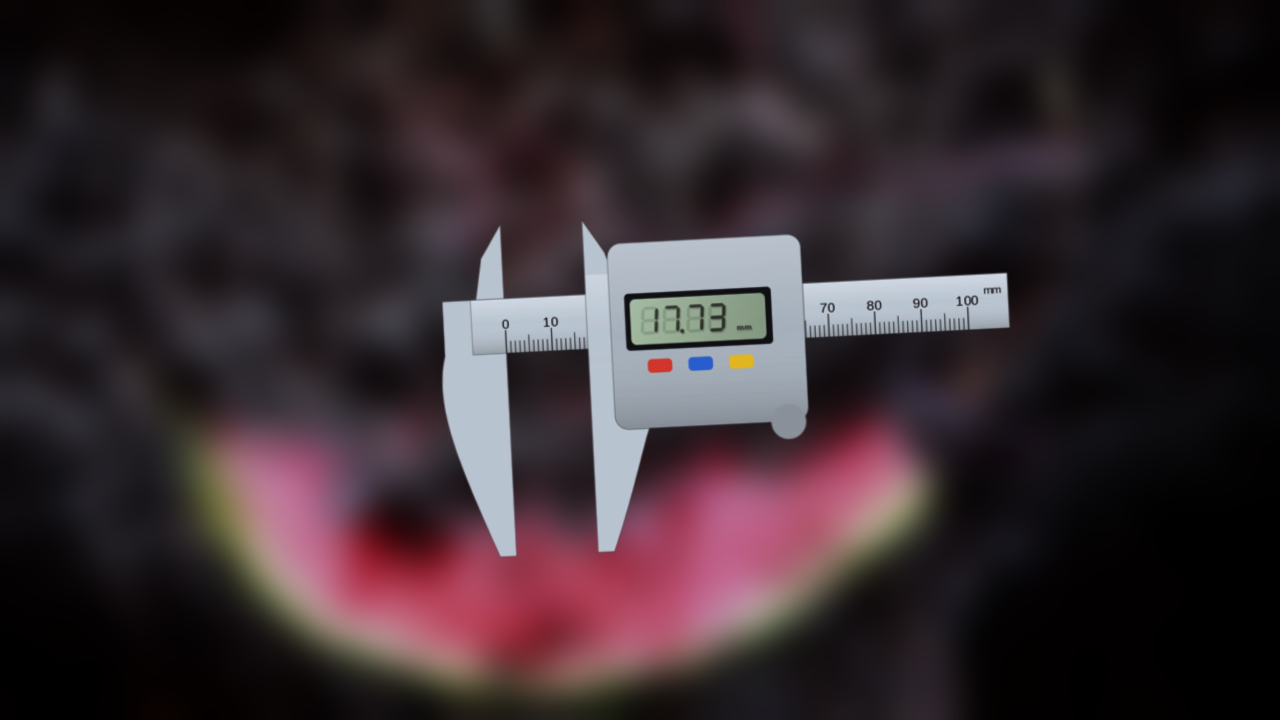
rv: 17.73; mm
